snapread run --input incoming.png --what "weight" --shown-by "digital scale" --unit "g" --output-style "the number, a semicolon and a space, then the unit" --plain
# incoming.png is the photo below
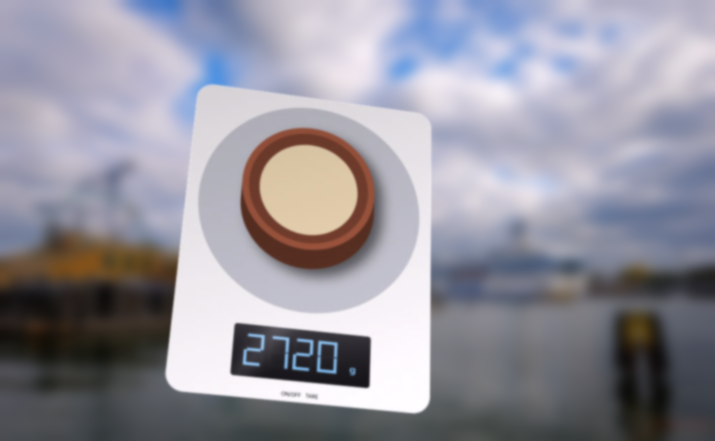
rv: 2720; g
